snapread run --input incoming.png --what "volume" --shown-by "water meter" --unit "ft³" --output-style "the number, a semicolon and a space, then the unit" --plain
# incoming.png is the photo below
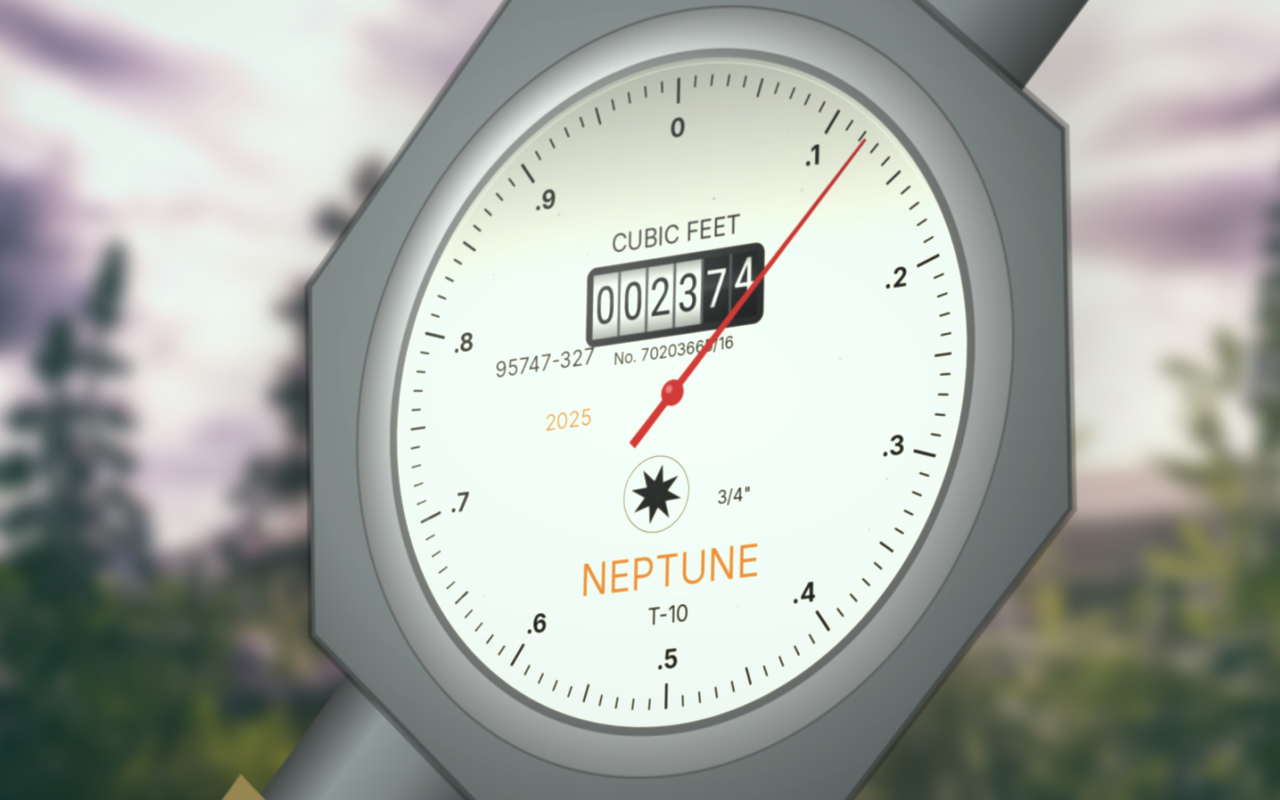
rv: 2374.12; ft³
